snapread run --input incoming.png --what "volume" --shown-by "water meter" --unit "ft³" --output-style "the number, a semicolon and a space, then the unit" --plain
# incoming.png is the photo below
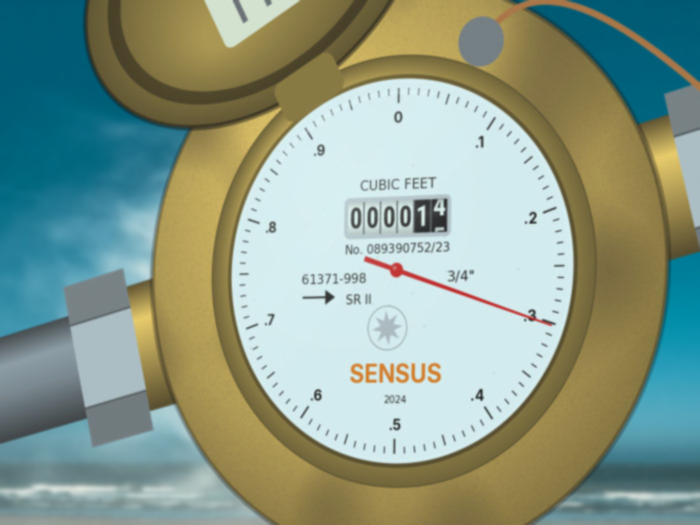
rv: 14.30; ft³
